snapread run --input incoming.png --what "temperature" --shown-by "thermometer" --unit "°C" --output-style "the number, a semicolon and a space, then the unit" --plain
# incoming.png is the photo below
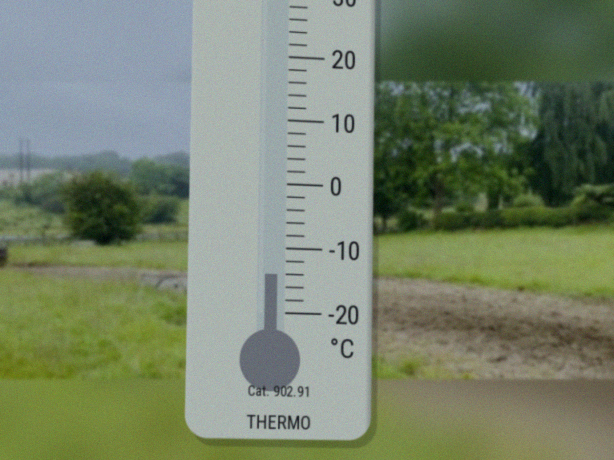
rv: -14; °C
